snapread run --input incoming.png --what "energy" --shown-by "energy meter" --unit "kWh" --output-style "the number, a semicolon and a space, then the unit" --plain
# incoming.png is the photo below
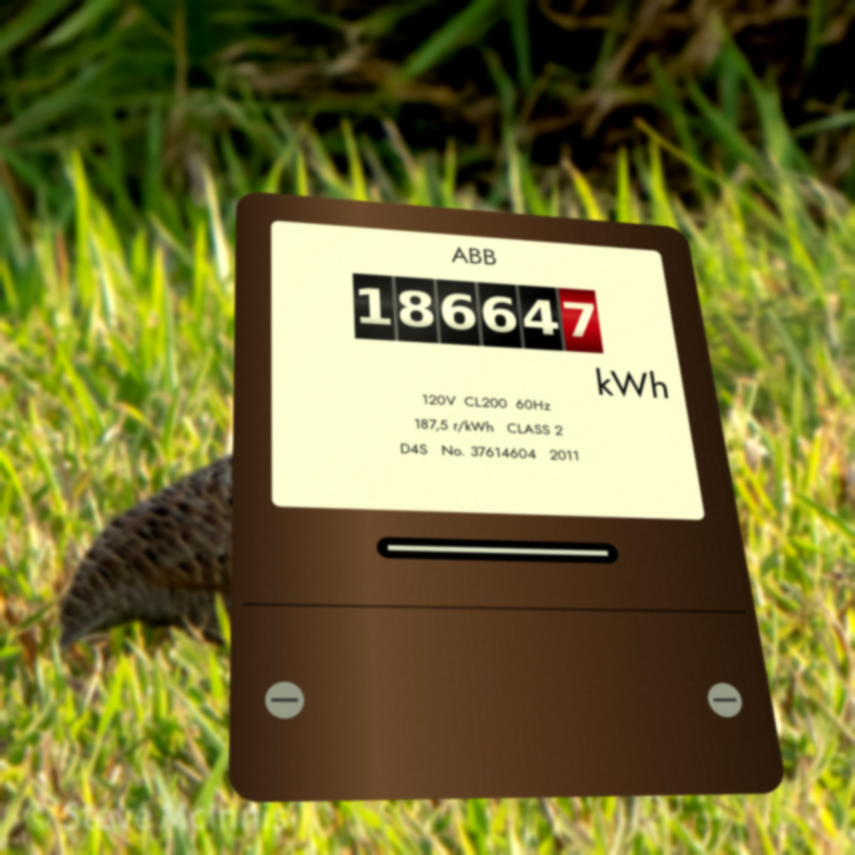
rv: 18664.7; kWh
